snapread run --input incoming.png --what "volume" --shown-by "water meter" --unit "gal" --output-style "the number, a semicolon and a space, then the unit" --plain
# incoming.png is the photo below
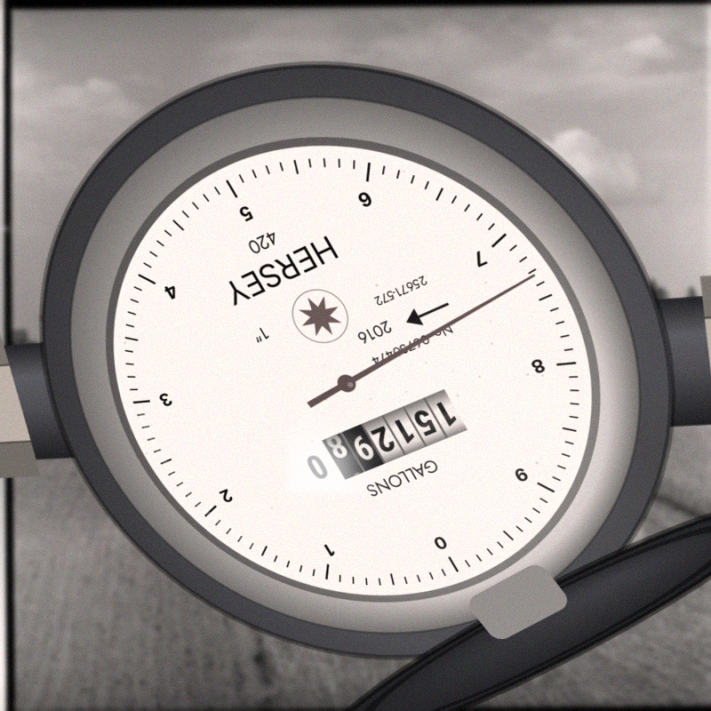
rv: 1512977.3; gal
